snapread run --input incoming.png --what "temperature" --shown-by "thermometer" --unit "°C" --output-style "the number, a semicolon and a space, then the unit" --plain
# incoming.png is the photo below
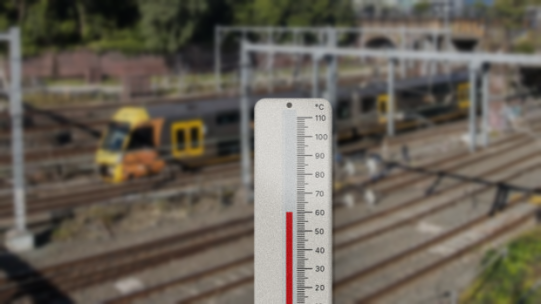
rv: 60; °C
